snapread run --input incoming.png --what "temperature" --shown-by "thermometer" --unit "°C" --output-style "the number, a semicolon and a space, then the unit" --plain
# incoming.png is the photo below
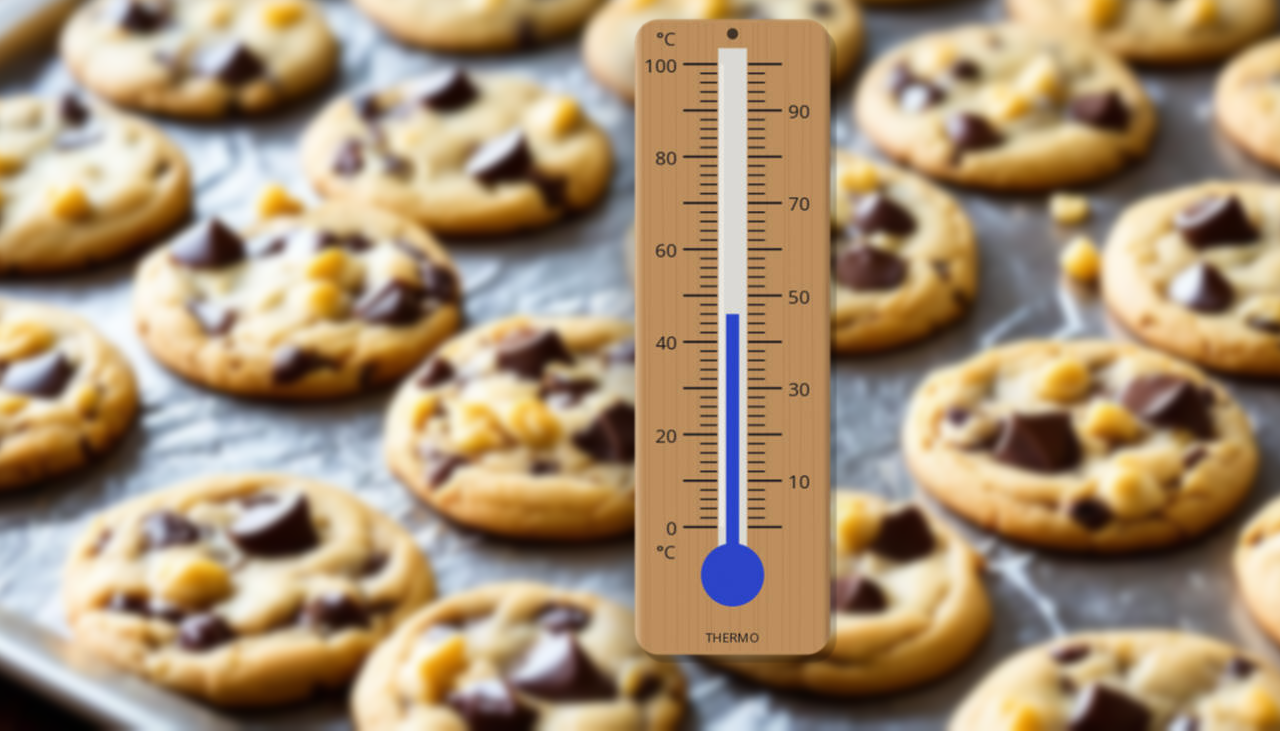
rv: 46; °C
